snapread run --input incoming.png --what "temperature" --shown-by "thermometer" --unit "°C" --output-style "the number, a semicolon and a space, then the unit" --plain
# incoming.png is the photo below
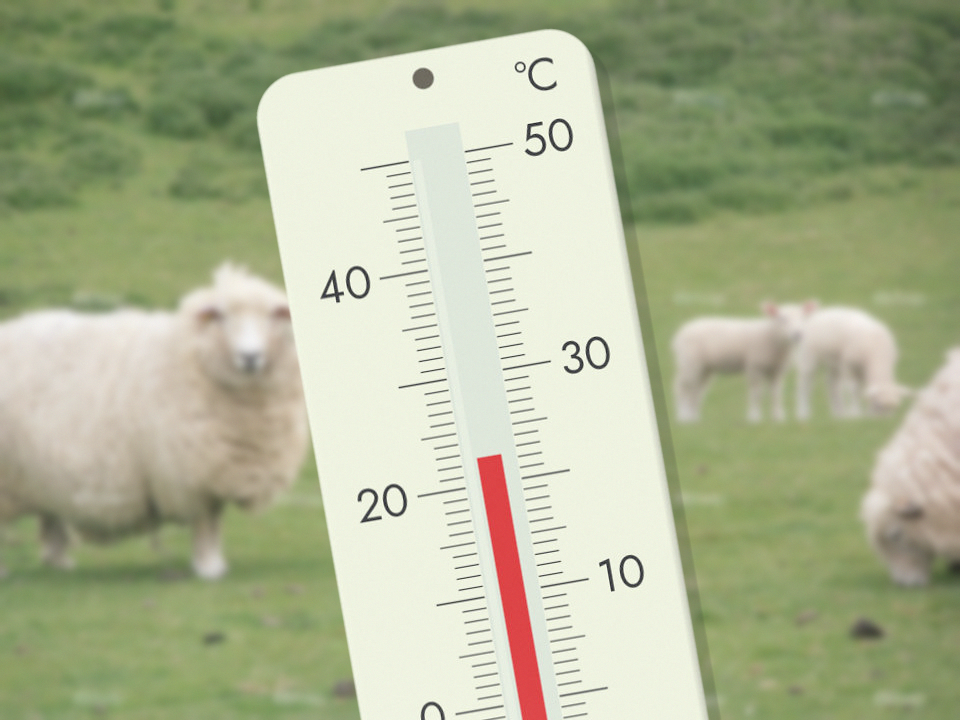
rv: 22.5; °C
